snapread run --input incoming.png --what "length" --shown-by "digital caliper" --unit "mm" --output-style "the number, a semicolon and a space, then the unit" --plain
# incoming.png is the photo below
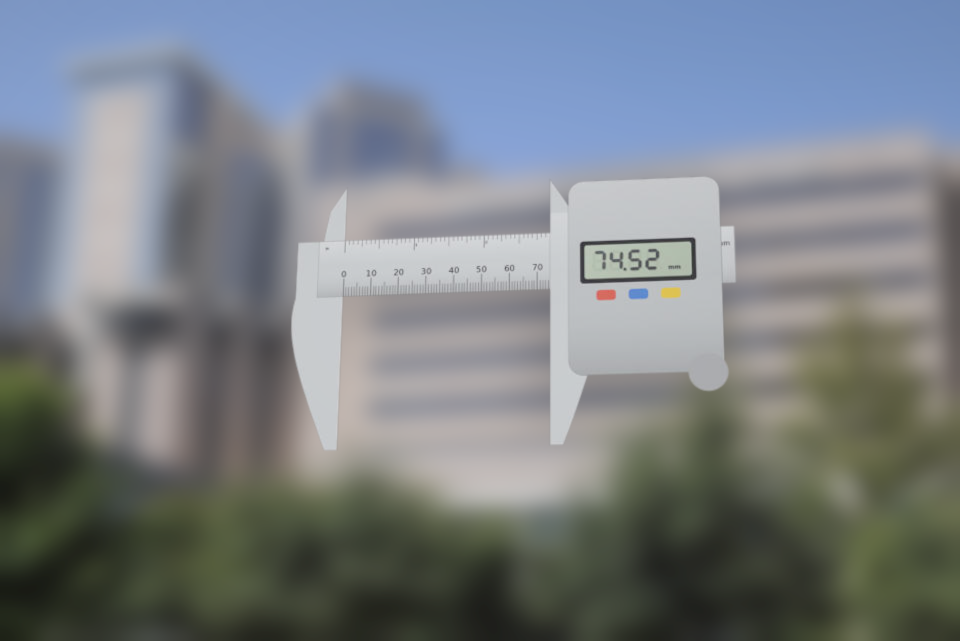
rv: 74.52; mm
